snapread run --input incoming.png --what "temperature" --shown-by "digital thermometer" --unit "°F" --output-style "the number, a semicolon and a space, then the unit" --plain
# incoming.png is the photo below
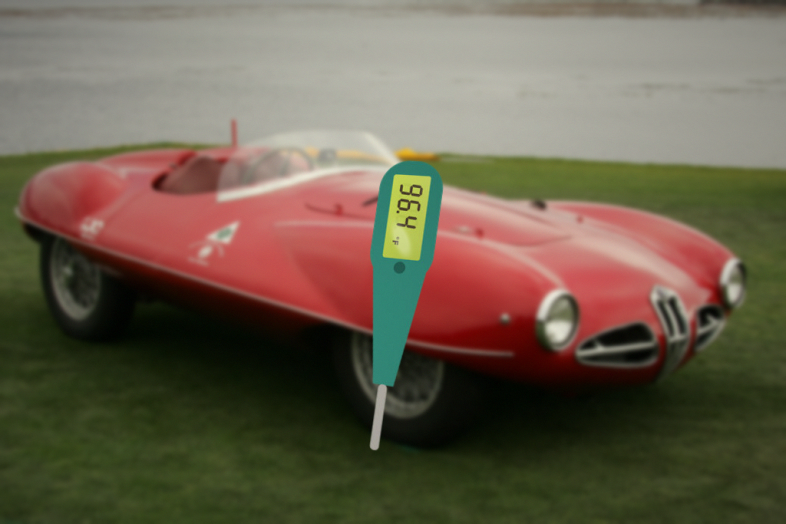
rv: 96.4; °F
